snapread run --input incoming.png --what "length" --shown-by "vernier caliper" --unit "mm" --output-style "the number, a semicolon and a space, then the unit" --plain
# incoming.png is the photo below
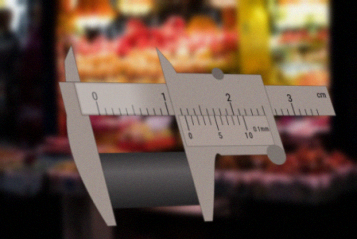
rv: 12.4; mm
